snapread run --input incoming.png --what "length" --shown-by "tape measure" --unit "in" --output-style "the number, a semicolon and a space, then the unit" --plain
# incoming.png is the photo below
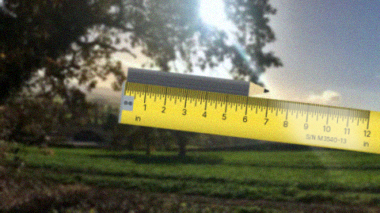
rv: 7; in
